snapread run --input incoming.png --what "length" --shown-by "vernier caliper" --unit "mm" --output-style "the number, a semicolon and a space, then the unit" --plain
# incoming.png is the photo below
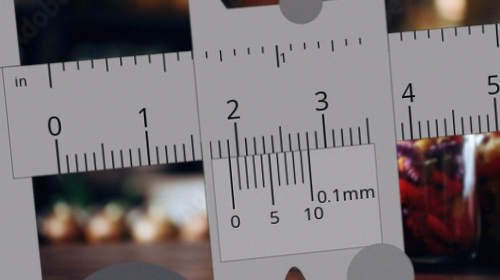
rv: 19.0; mm
